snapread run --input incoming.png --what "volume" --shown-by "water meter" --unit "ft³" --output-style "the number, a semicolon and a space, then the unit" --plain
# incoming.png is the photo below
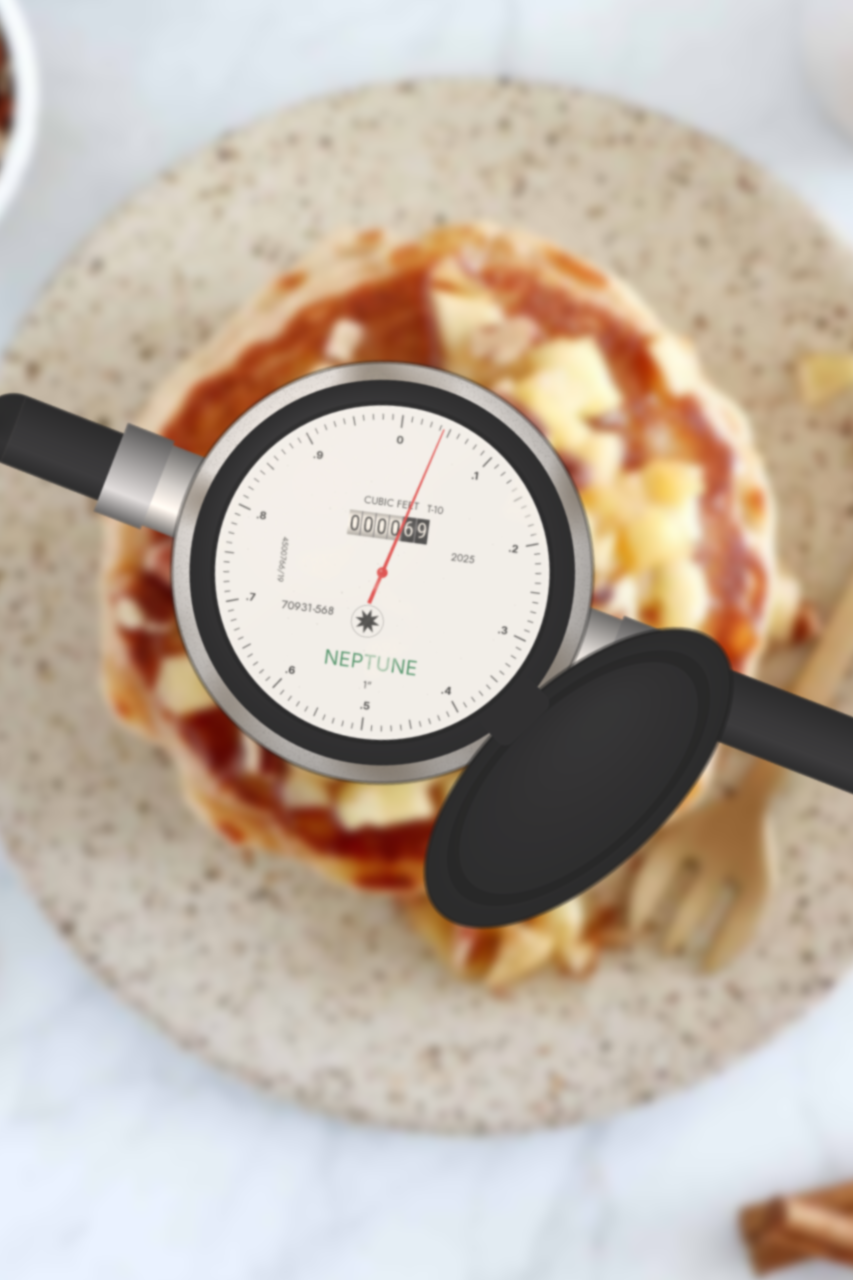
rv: 69.04; ft³
